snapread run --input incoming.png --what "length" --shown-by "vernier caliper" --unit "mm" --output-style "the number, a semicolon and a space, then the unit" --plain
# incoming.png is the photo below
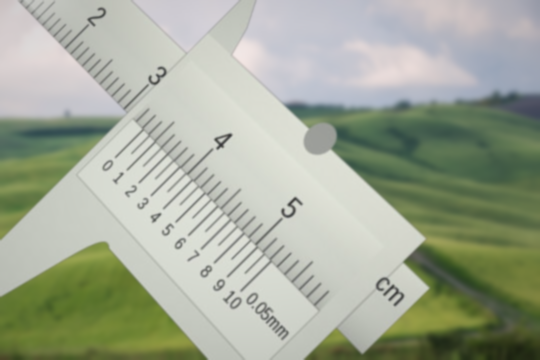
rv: 33.2; mm
